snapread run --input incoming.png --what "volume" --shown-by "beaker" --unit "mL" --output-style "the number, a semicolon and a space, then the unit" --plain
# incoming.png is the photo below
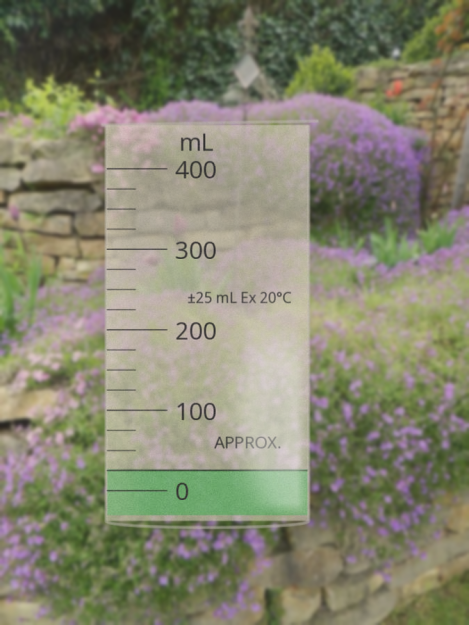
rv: 25; mL
